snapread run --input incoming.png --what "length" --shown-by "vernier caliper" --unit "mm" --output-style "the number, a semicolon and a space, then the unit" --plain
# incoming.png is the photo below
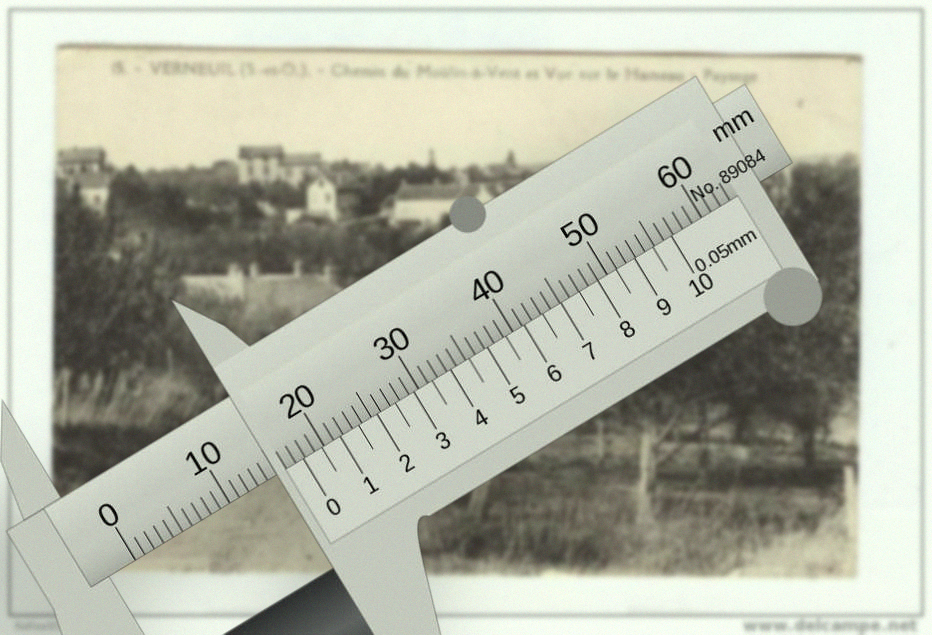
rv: 17.8; mm
